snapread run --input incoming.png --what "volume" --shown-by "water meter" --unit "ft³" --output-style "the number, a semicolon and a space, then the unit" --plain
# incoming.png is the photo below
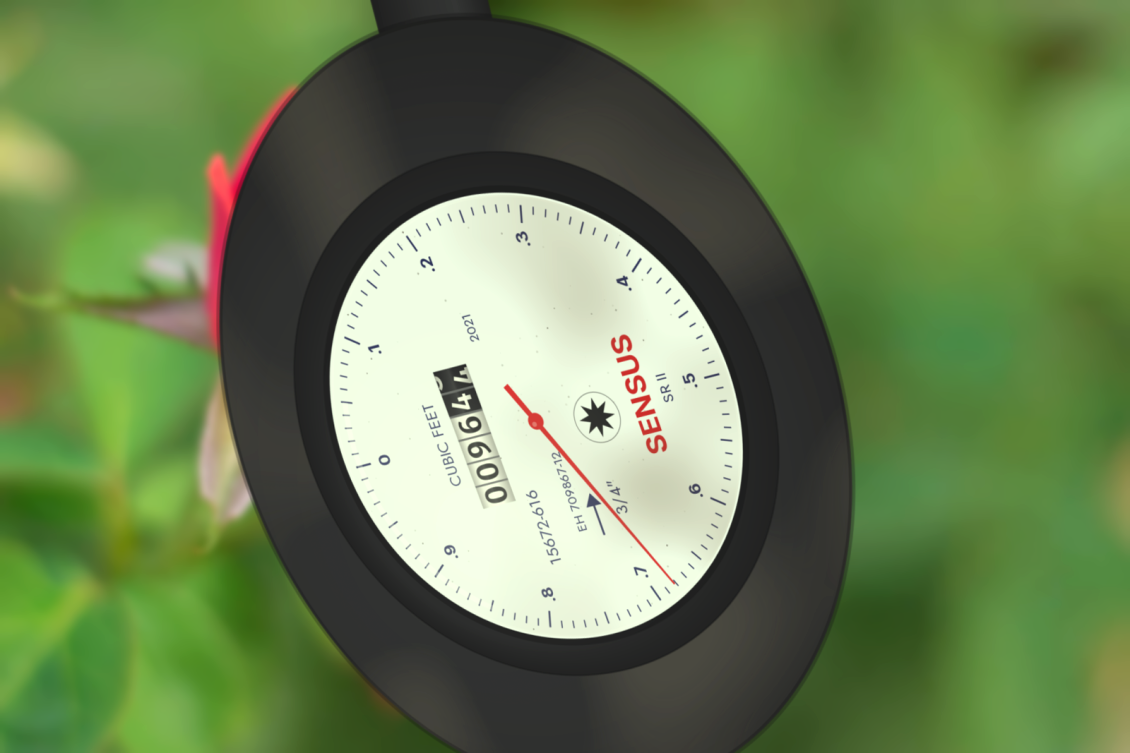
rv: 9643.68; ft³
